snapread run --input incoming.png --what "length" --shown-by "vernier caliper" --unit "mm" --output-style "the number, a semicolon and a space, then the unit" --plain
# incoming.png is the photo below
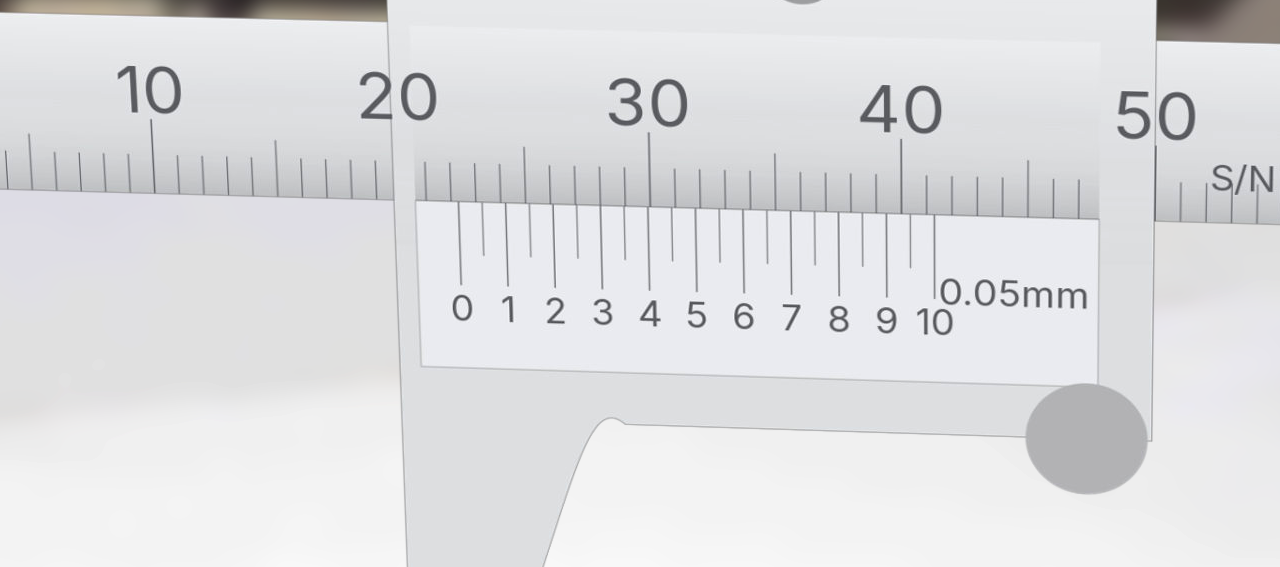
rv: 22.30; mm
